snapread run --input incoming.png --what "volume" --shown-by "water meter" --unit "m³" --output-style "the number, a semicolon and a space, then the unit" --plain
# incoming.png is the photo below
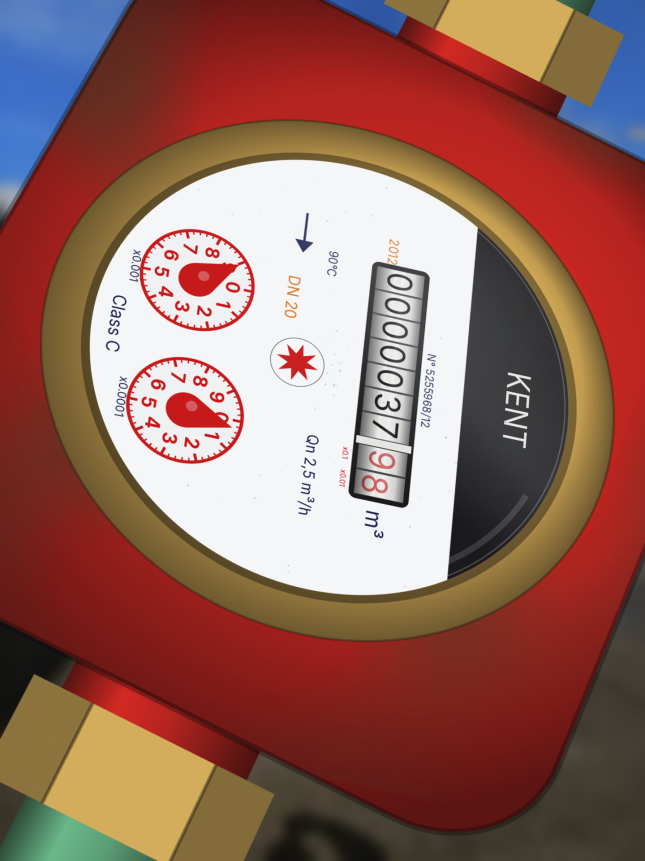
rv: 37.9790; m³
